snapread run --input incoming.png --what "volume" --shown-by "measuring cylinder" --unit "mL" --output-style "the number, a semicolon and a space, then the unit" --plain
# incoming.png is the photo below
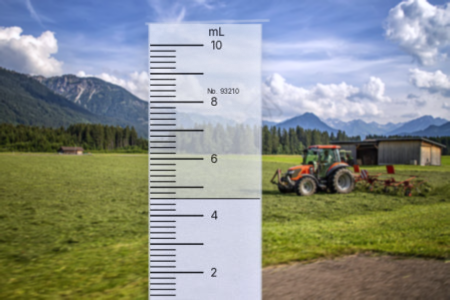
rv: 4.6; mL
